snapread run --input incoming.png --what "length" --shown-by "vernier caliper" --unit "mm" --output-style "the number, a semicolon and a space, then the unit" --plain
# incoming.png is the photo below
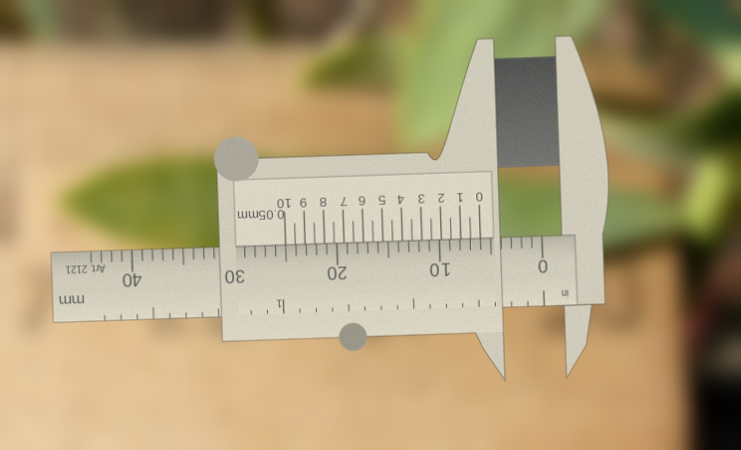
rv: 6.0; mm
